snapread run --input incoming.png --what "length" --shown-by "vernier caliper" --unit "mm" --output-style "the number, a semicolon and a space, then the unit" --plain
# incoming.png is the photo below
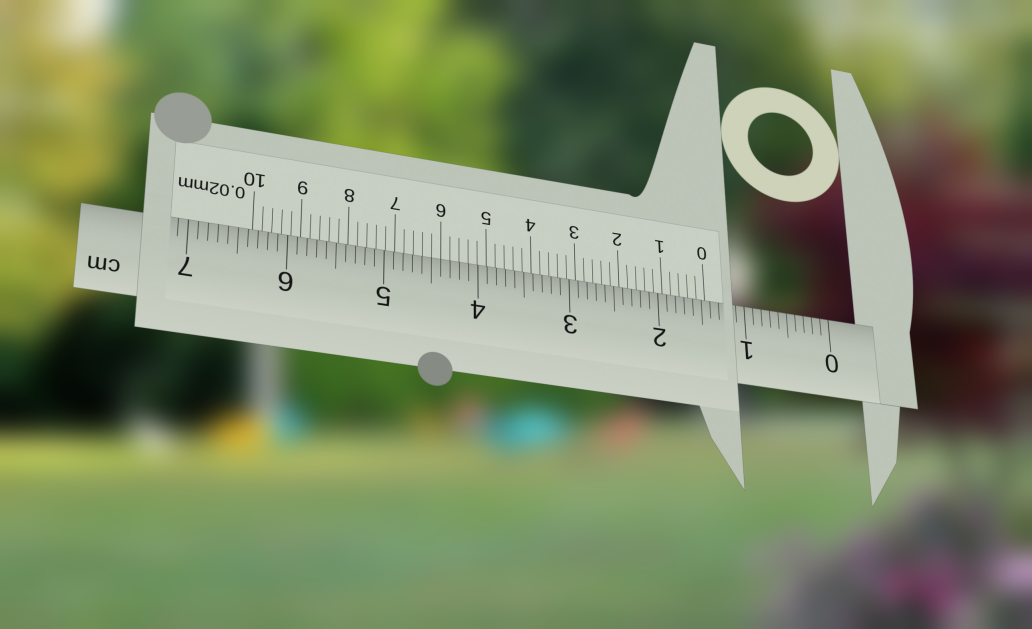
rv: 14.6; mm
